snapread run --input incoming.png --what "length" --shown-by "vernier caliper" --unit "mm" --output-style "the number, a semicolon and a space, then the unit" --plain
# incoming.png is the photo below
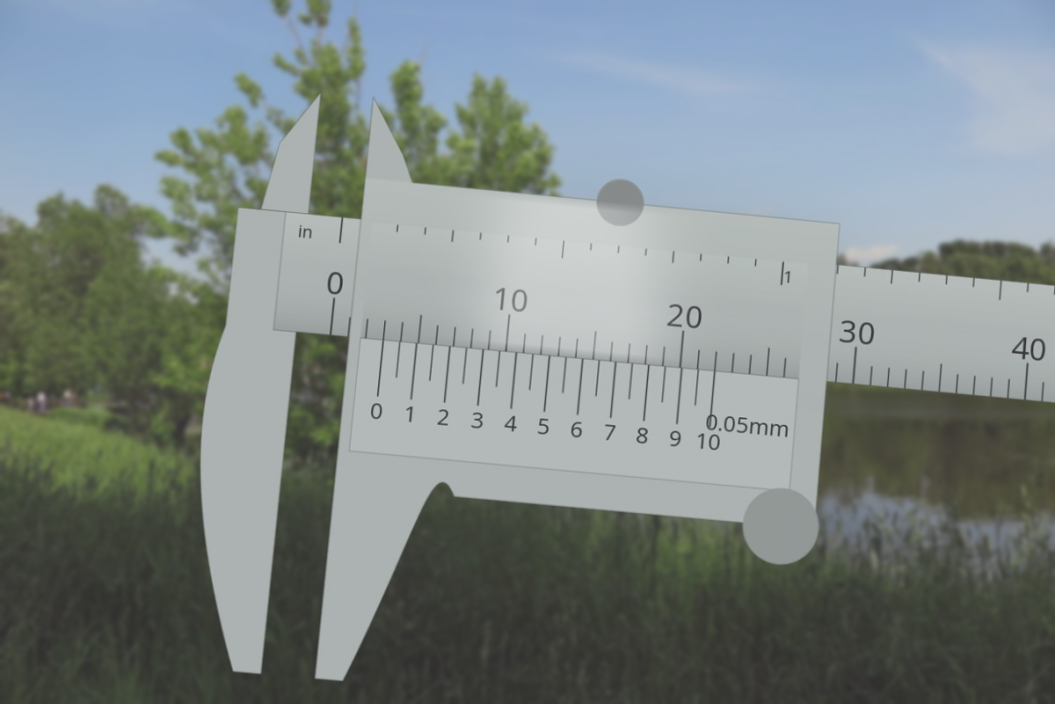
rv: 3.0; mm
